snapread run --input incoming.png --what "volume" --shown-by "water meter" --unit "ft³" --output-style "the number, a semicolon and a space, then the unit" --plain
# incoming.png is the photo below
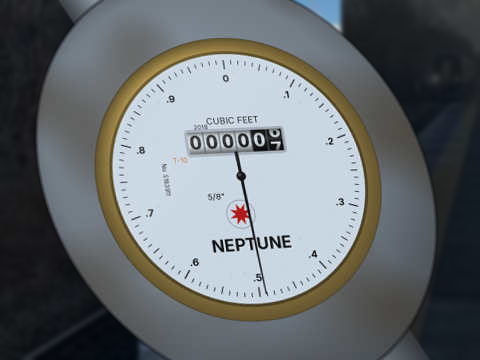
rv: 6.49; ft³
